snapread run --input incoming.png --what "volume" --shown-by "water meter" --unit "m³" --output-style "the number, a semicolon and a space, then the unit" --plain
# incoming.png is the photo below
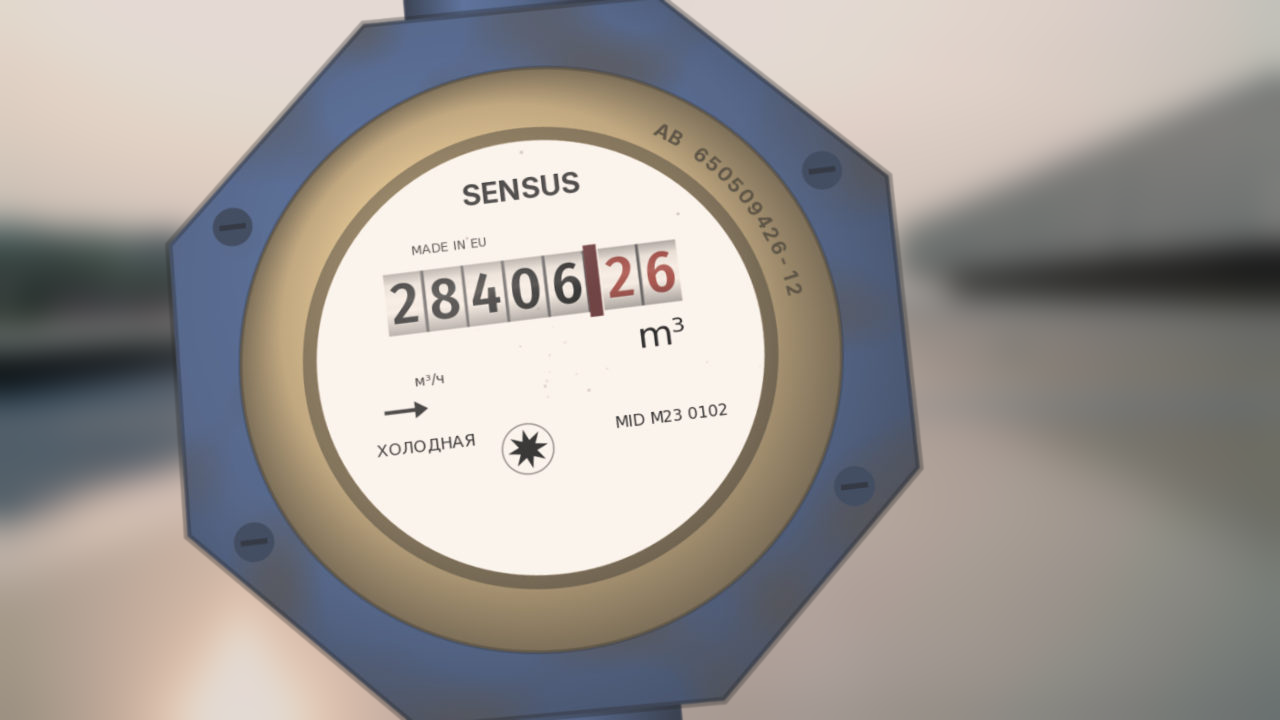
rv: 28406.26; m³
